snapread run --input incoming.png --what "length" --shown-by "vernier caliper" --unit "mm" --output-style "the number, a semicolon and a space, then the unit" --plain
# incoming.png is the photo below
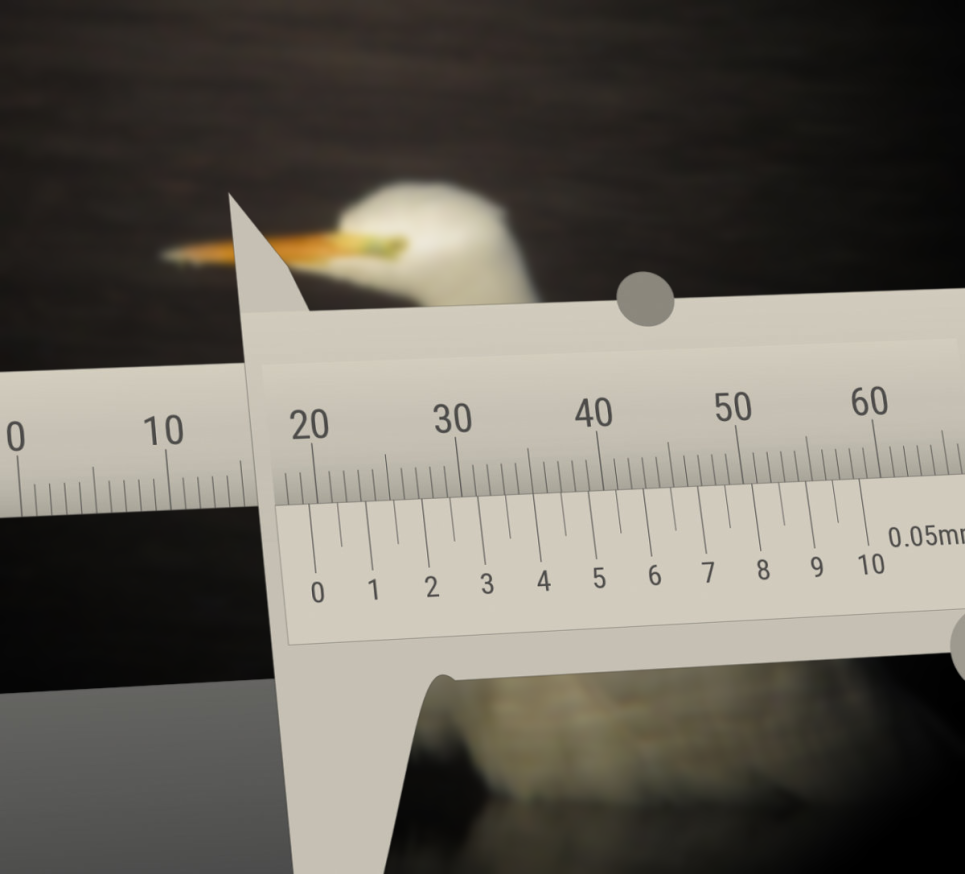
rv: 19.4; mm
